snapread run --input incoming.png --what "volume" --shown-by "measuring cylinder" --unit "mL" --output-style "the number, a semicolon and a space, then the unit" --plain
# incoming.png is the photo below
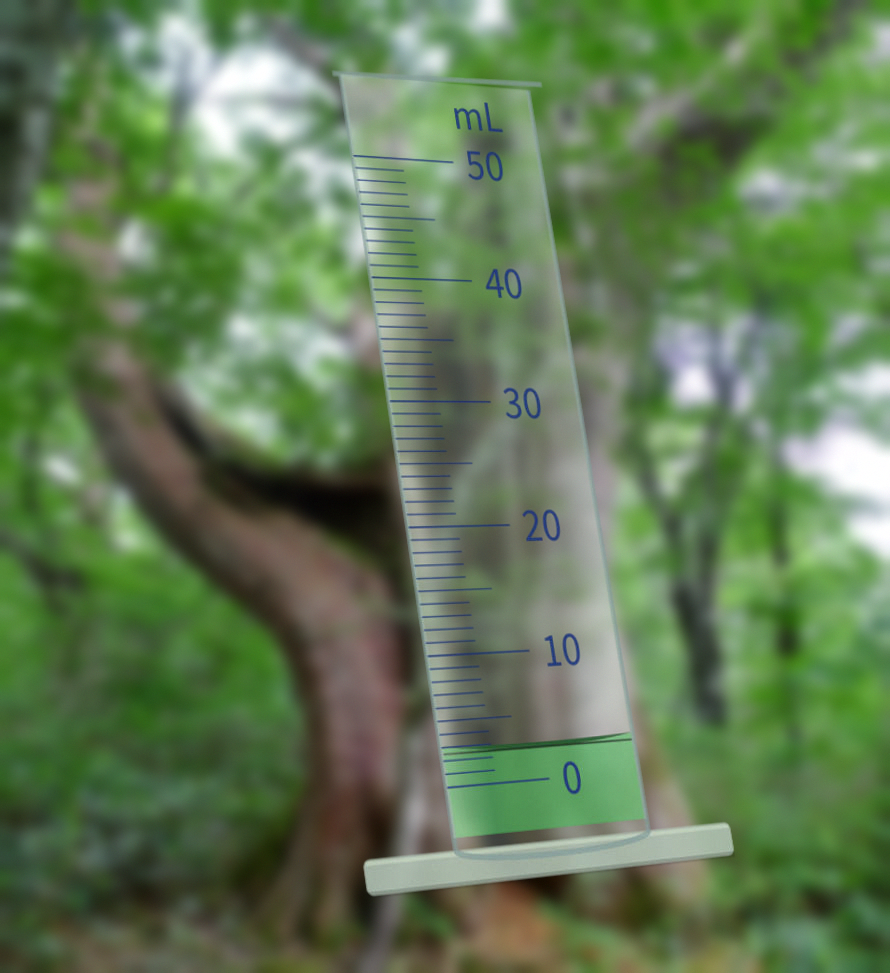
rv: 2.5; mL
